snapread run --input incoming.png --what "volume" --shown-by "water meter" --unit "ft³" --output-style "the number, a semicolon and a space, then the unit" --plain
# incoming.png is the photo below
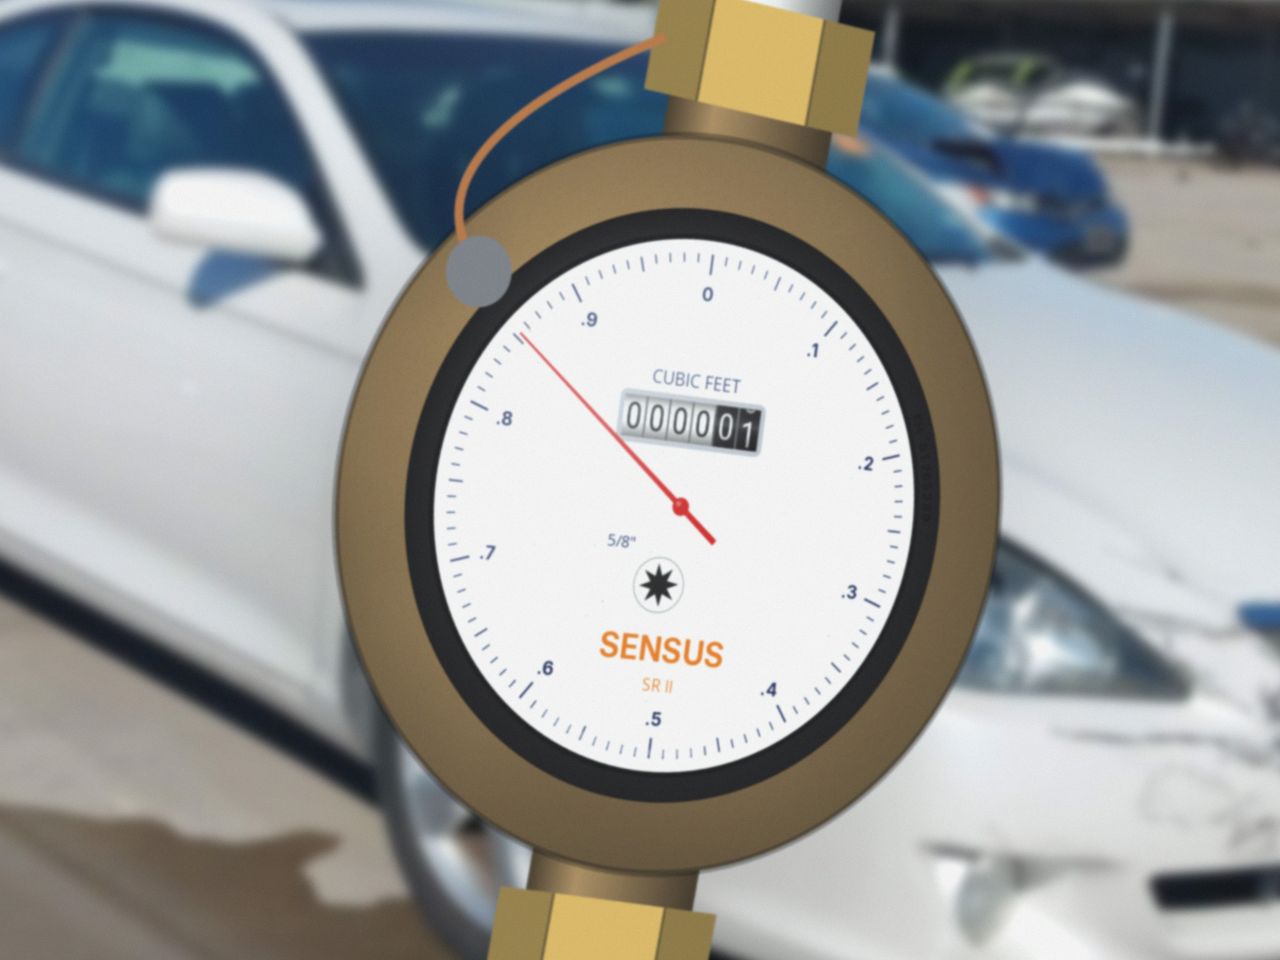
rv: 0.85; ft³
